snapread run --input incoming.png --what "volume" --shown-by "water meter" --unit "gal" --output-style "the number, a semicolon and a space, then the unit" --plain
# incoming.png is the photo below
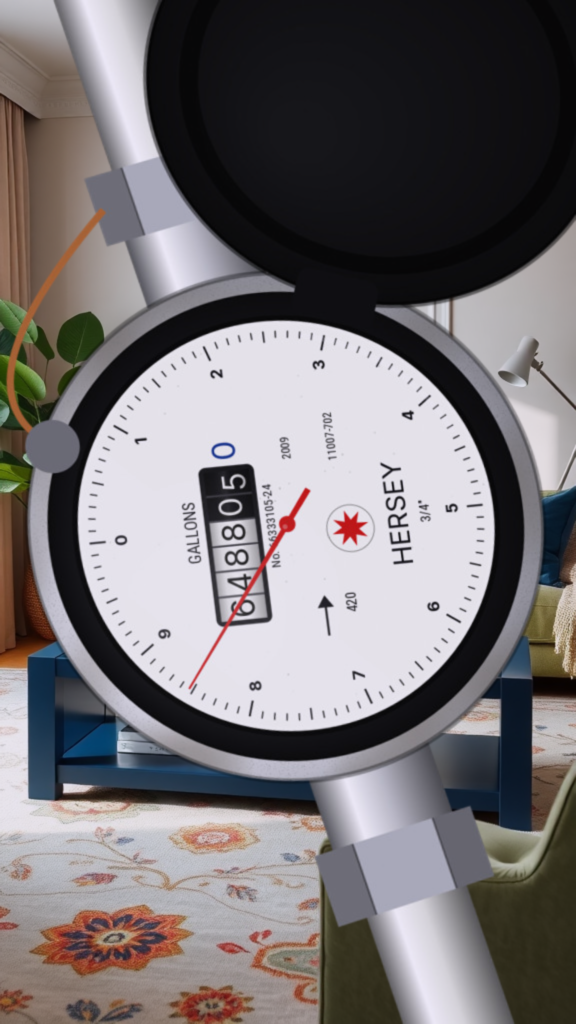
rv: 6488048.5; gal
